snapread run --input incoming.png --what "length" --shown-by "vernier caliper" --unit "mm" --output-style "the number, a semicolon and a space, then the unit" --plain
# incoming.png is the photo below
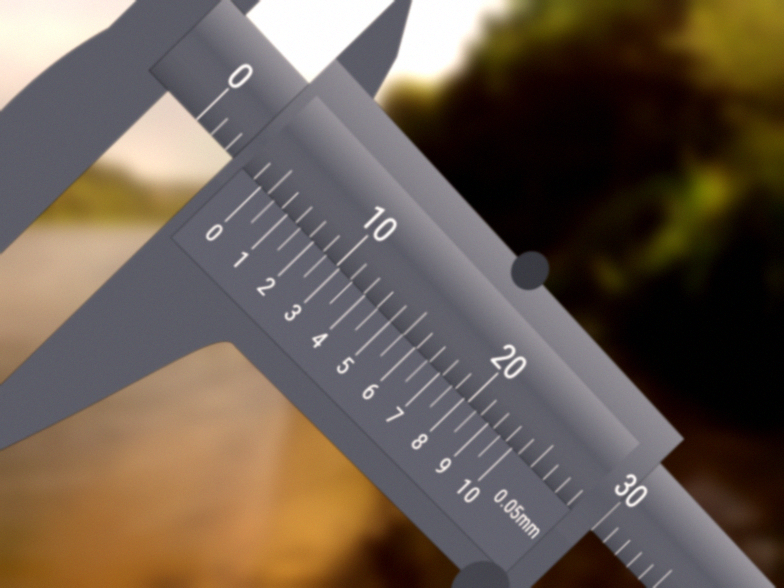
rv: 4.5; mm
